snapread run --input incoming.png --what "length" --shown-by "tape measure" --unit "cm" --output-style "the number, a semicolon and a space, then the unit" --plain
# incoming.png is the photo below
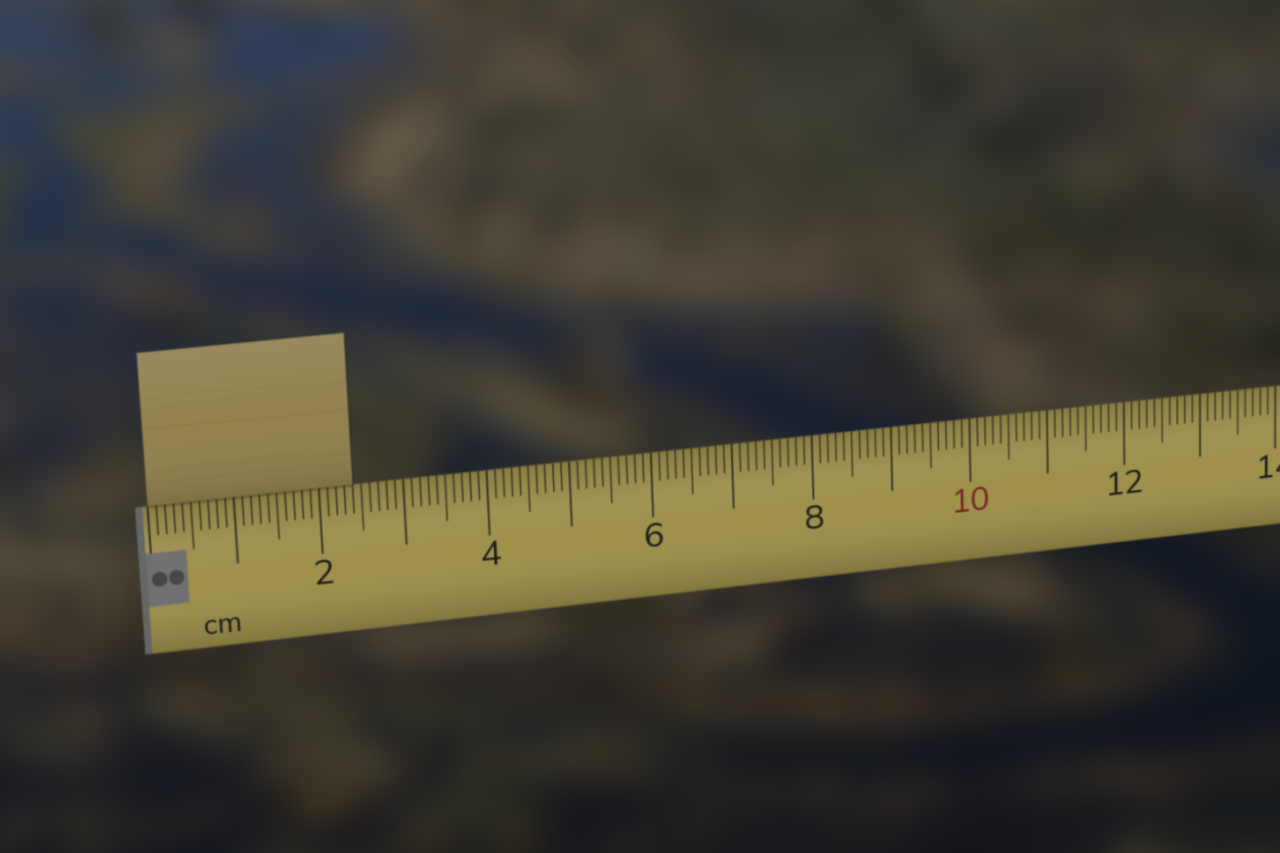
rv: 2.4; cm
